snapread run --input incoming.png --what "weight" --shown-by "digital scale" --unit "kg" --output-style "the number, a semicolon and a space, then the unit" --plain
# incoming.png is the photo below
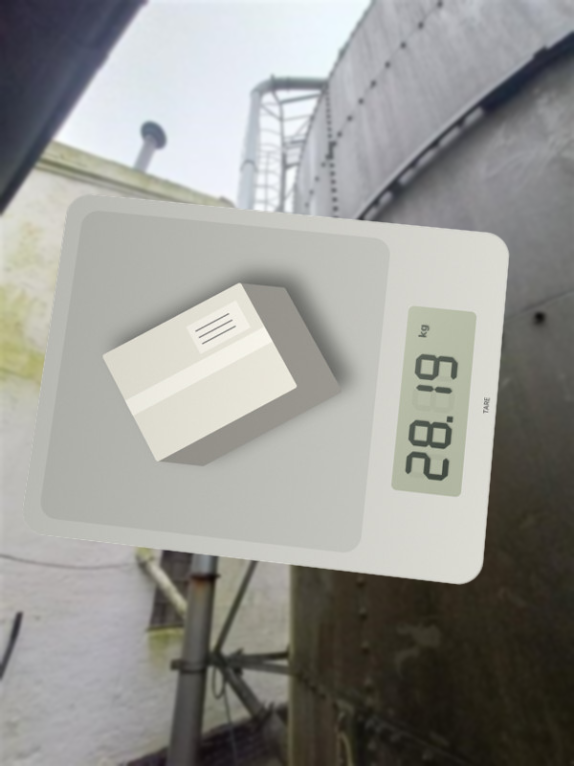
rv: 28.19; kg
